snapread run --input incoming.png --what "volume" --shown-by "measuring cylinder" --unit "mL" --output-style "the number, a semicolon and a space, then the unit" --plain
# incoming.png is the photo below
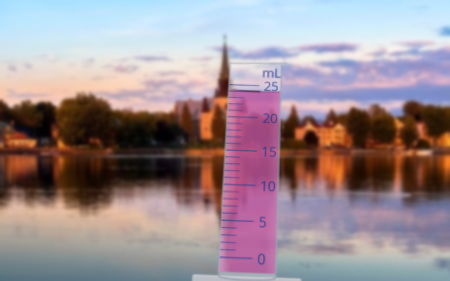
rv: 24; mL
